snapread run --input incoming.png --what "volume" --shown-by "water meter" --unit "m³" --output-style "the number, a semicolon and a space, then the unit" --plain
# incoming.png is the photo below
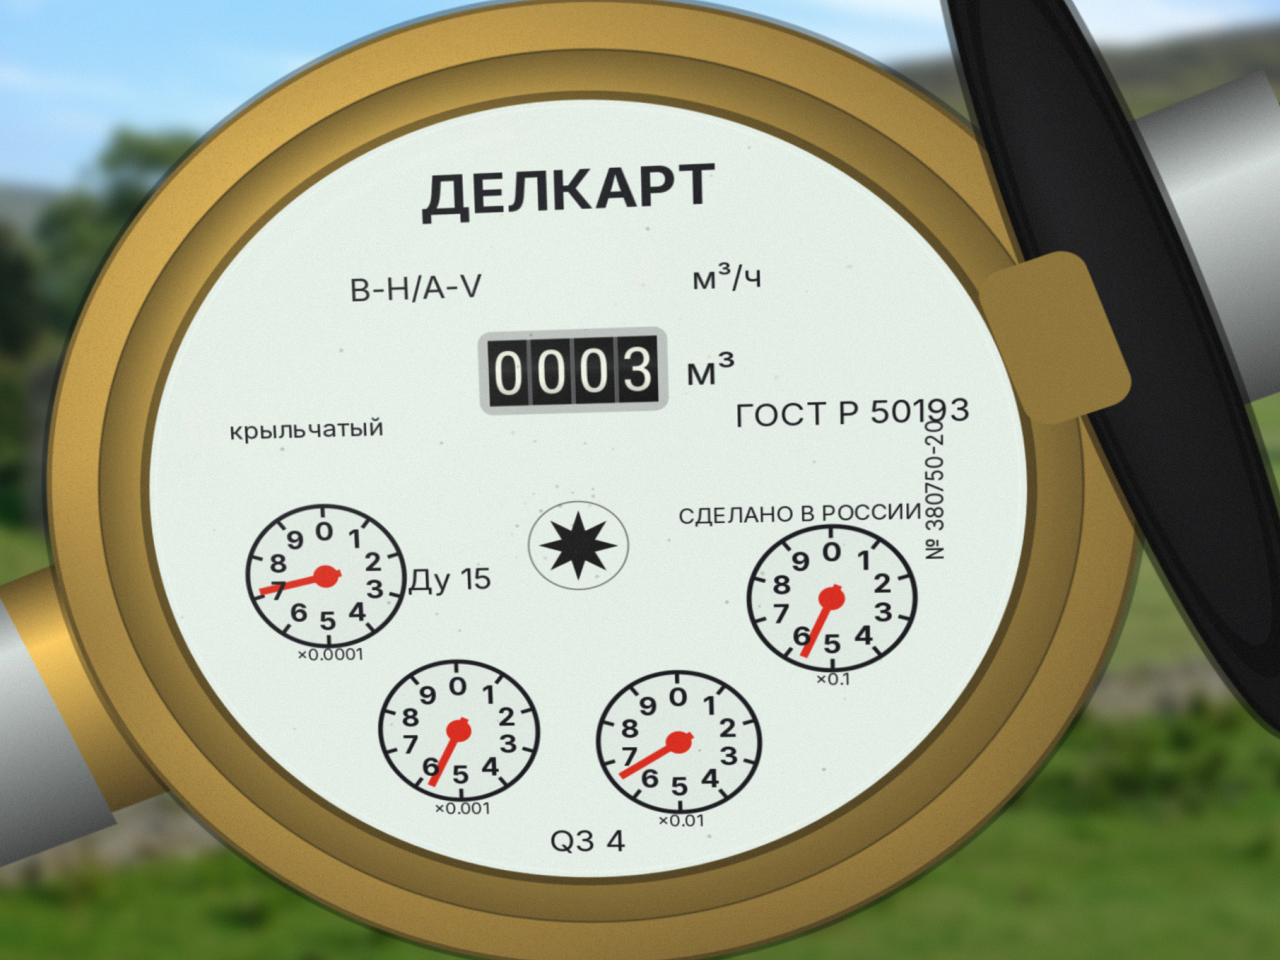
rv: 3.5657; m³
